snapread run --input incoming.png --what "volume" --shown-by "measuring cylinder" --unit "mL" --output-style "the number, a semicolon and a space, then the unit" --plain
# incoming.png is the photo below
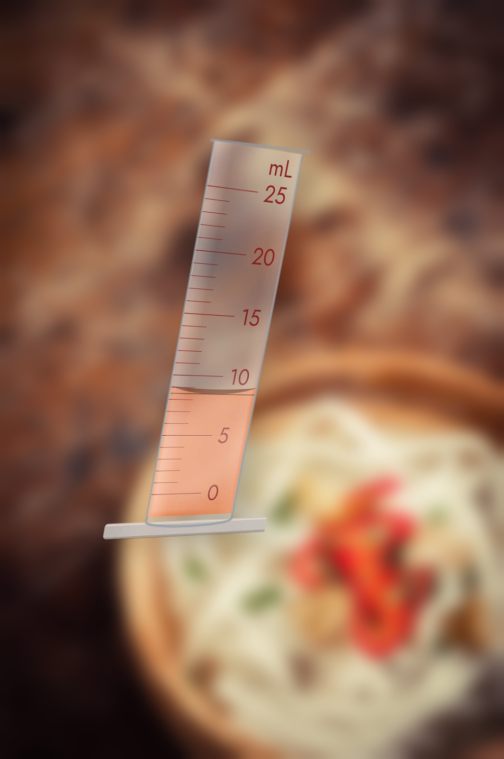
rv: 8.5; mL
